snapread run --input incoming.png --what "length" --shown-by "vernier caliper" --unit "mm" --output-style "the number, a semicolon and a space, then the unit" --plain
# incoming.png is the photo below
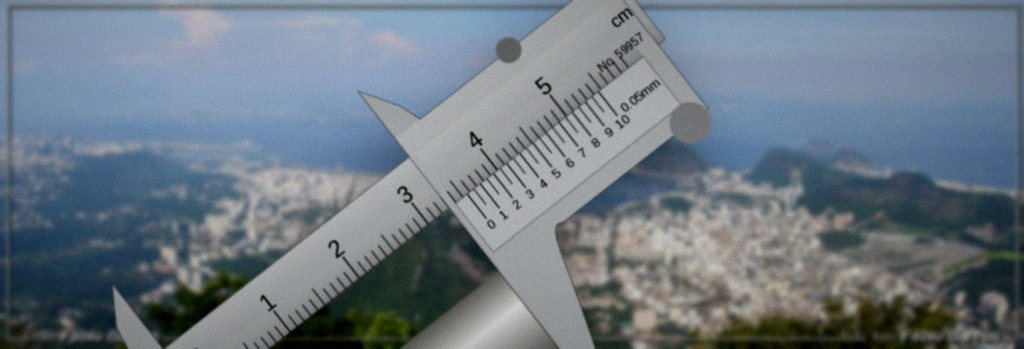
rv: 35.6; mm
